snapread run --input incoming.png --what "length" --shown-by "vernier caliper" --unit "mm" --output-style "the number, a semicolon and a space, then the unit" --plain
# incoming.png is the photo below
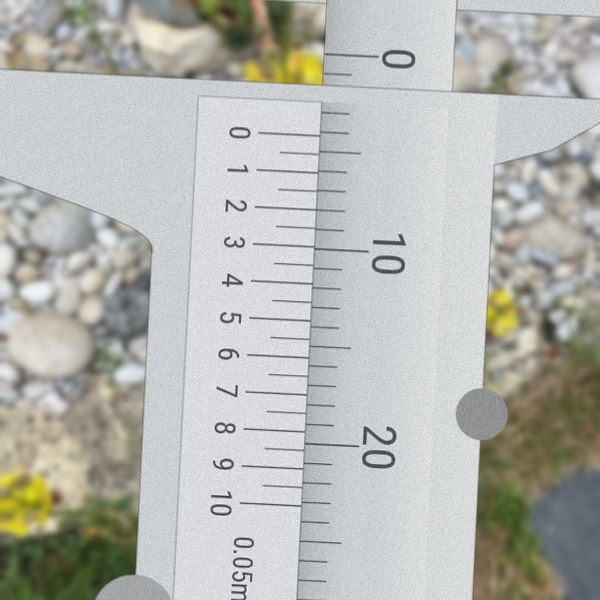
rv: 4.2; mm
